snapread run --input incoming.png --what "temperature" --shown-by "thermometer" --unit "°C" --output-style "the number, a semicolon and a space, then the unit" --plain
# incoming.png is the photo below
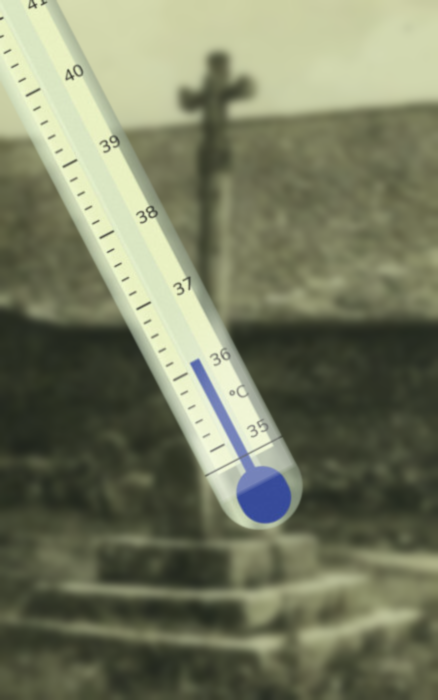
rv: 36.1; °C
